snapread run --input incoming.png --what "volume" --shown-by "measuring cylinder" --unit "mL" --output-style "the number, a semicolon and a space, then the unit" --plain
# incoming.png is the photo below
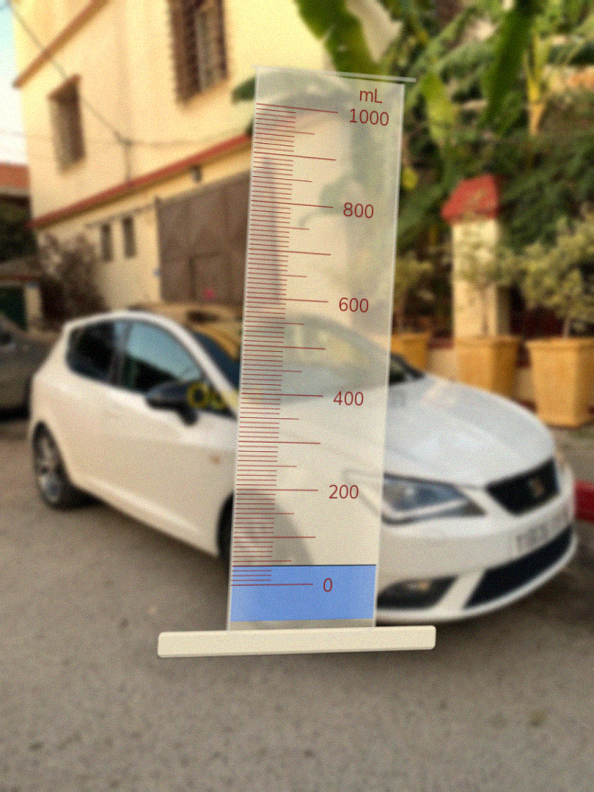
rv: 40; mL
